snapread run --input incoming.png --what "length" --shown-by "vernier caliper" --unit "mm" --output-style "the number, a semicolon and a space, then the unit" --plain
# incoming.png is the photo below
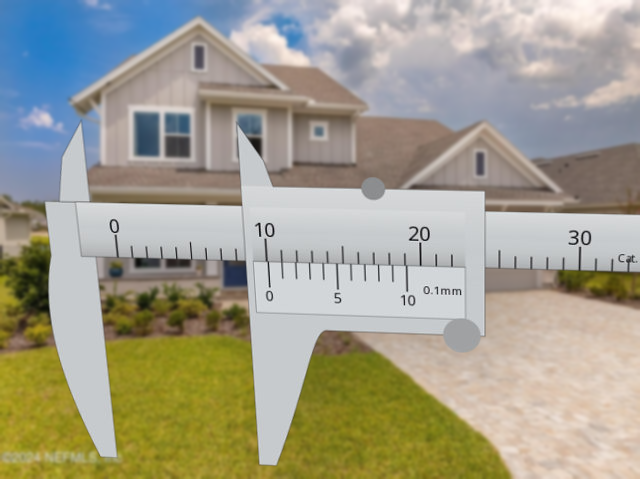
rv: 10.1; mm
